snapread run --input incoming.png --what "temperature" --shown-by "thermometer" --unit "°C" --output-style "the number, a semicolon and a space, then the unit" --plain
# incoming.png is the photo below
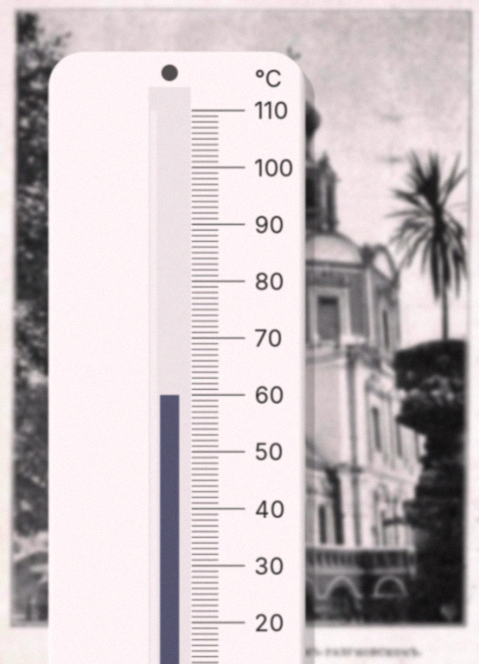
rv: 60; °C
